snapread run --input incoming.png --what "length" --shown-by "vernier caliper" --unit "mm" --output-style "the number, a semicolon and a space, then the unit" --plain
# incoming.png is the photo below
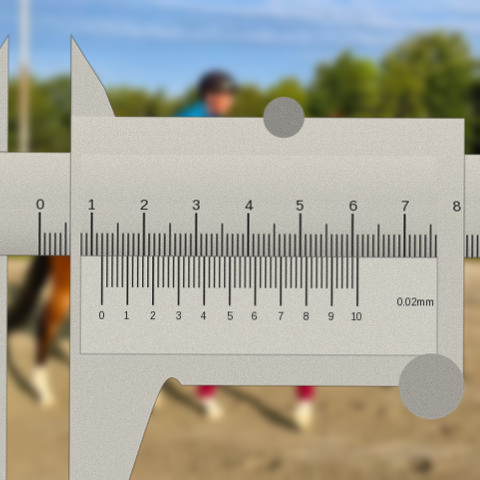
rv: 12.0; mm
